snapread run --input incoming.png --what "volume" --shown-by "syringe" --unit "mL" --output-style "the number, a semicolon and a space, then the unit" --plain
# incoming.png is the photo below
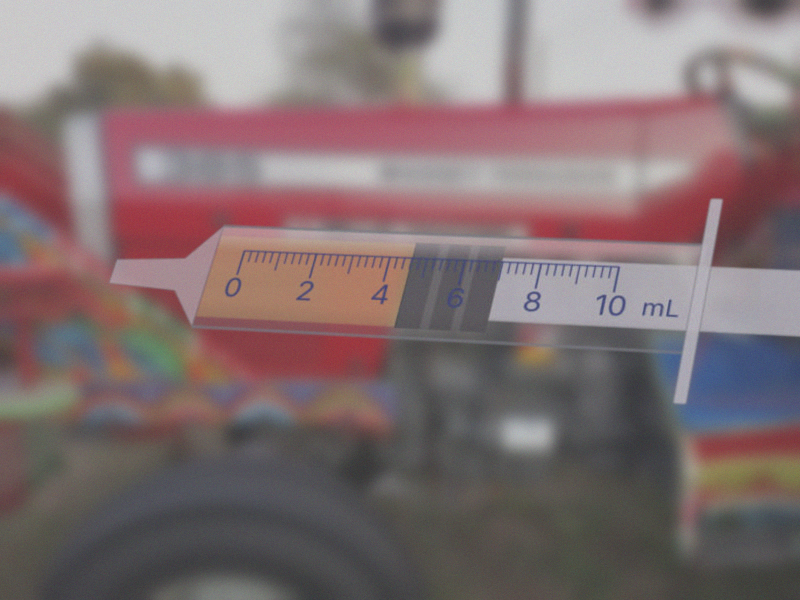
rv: 4.6; mL
